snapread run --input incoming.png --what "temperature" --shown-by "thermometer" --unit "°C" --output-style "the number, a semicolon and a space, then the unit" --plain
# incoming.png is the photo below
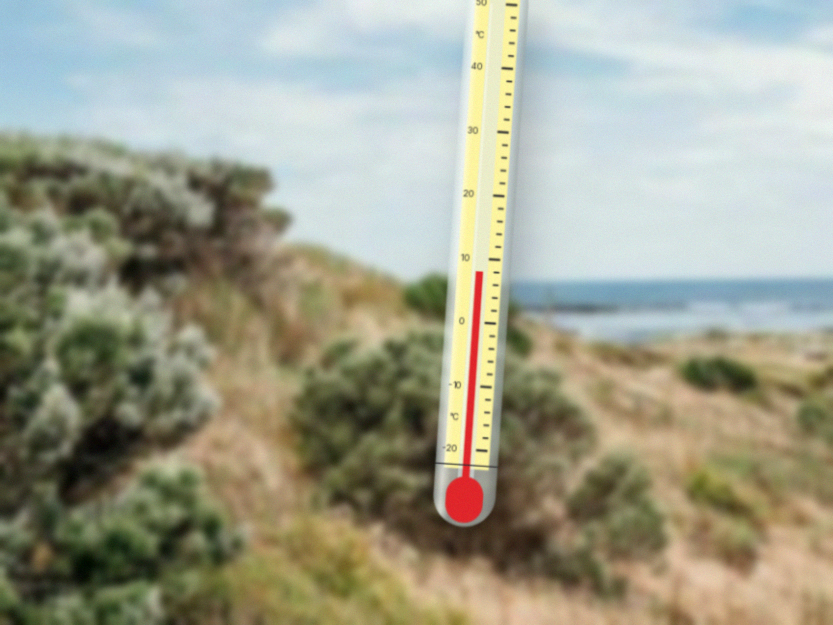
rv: 8; °C
